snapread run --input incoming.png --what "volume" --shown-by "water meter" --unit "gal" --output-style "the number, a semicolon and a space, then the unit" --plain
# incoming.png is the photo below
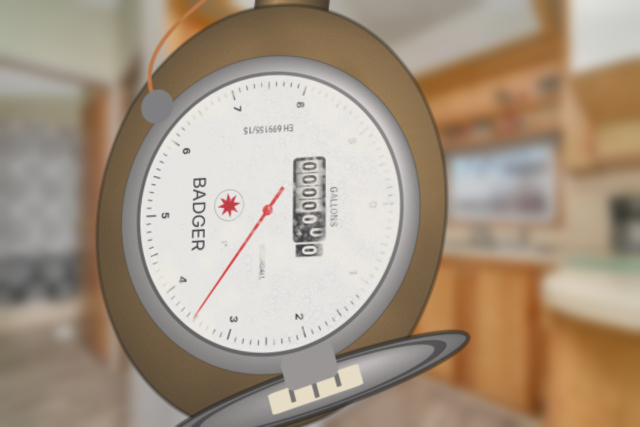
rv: 3.5; gal
